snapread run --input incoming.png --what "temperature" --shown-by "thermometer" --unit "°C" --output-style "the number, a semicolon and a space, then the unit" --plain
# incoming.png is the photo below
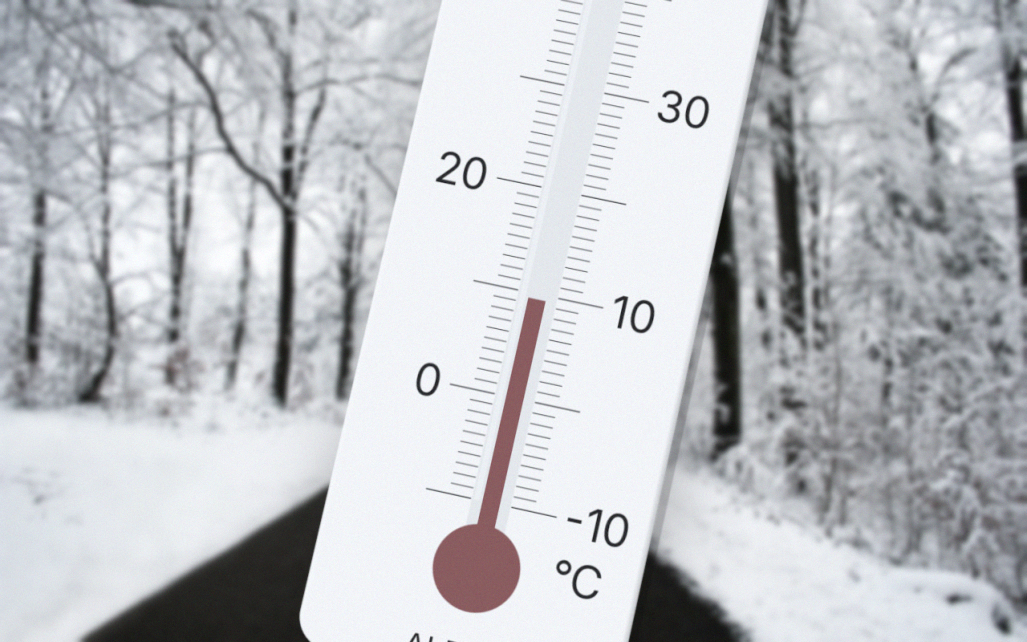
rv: 9.5; °C
